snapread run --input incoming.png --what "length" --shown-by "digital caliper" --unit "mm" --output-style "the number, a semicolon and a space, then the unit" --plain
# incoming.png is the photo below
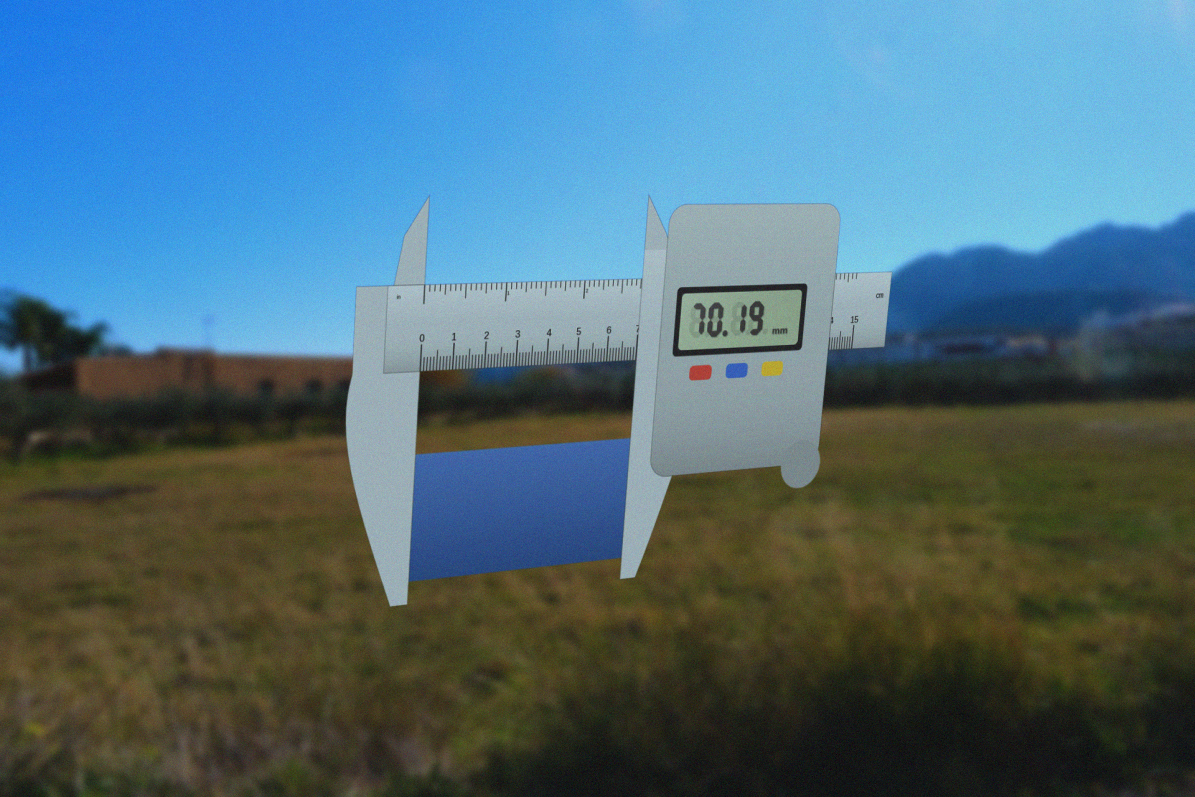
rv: 70.19; mm
